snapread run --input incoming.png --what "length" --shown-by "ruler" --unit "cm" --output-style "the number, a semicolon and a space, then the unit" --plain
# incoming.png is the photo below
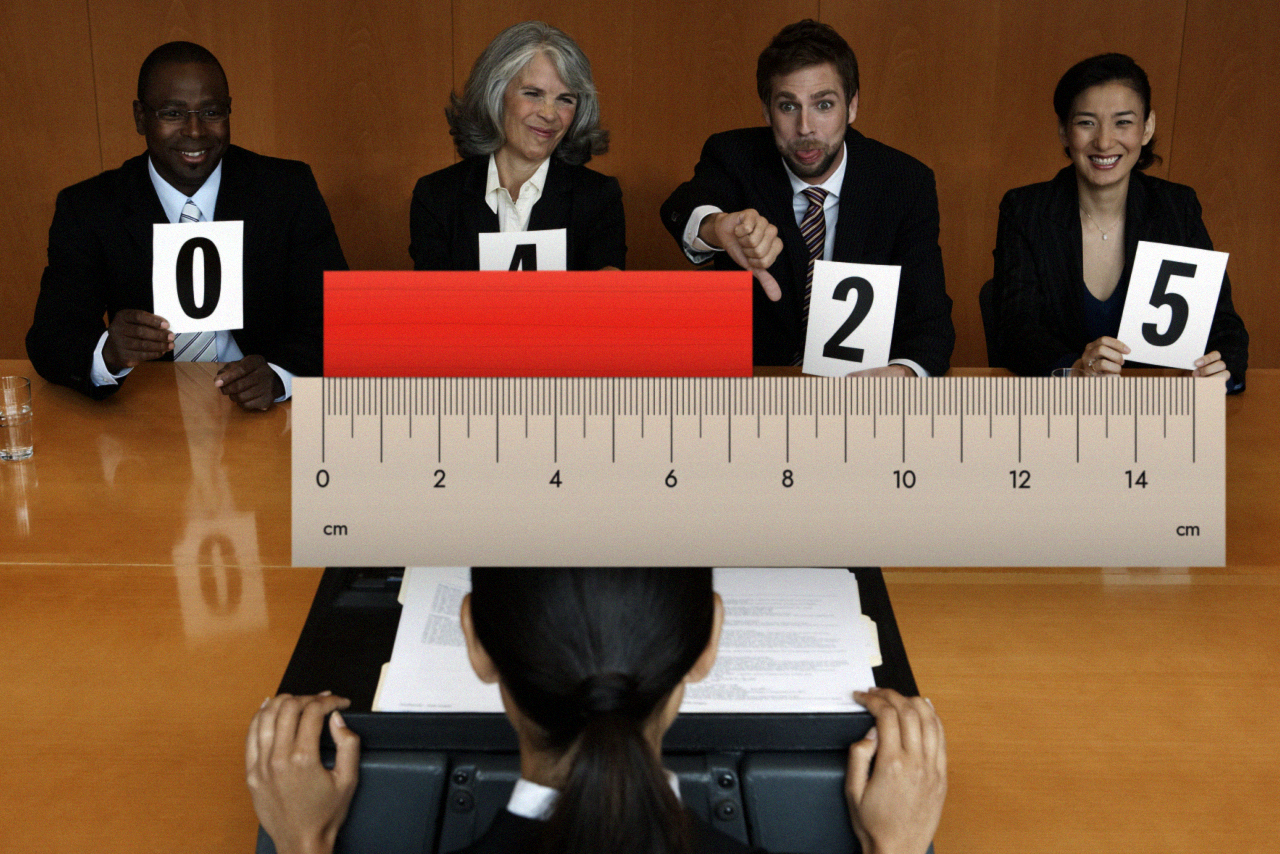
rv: 7.4; cm
